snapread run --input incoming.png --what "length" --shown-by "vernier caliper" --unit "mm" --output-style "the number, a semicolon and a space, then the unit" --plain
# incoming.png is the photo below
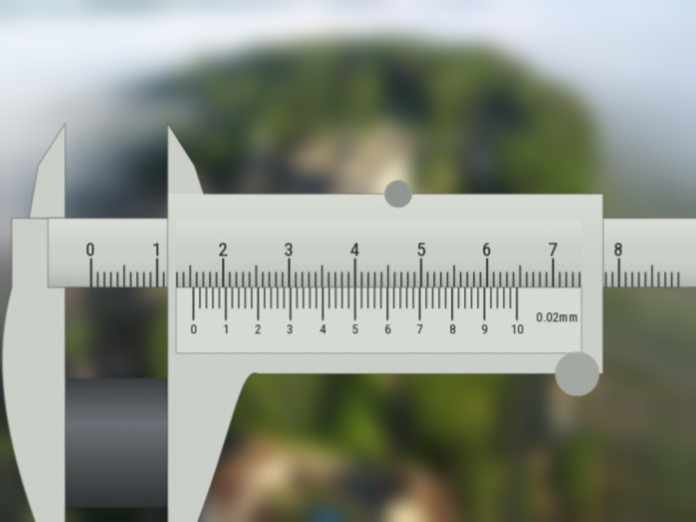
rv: 15.5; mm
